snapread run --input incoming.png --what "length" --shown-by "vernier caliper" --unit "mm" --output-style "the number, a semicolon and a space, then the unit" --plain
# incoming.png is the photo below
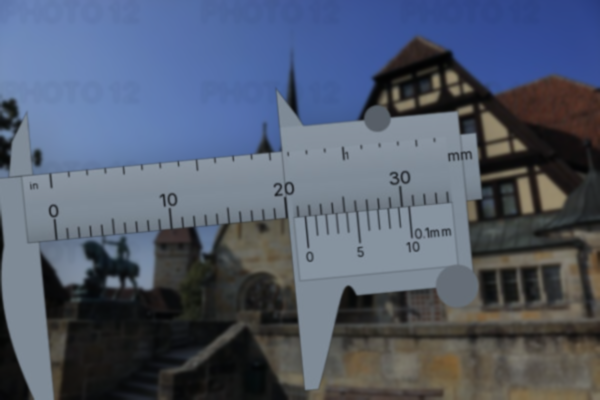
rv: 21.6; mm
